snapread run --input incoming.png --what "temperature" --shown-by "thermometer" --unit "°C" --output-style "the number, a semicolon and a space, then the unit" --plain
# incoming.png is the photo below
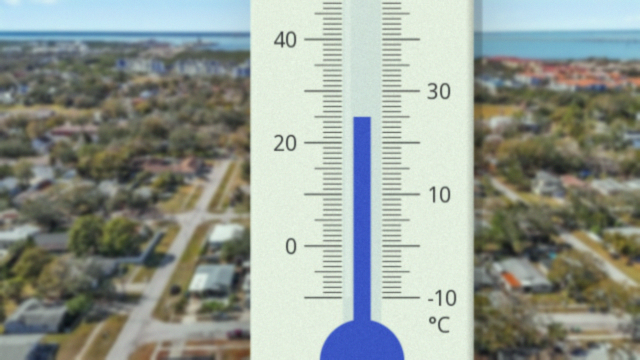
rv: 25; °C
